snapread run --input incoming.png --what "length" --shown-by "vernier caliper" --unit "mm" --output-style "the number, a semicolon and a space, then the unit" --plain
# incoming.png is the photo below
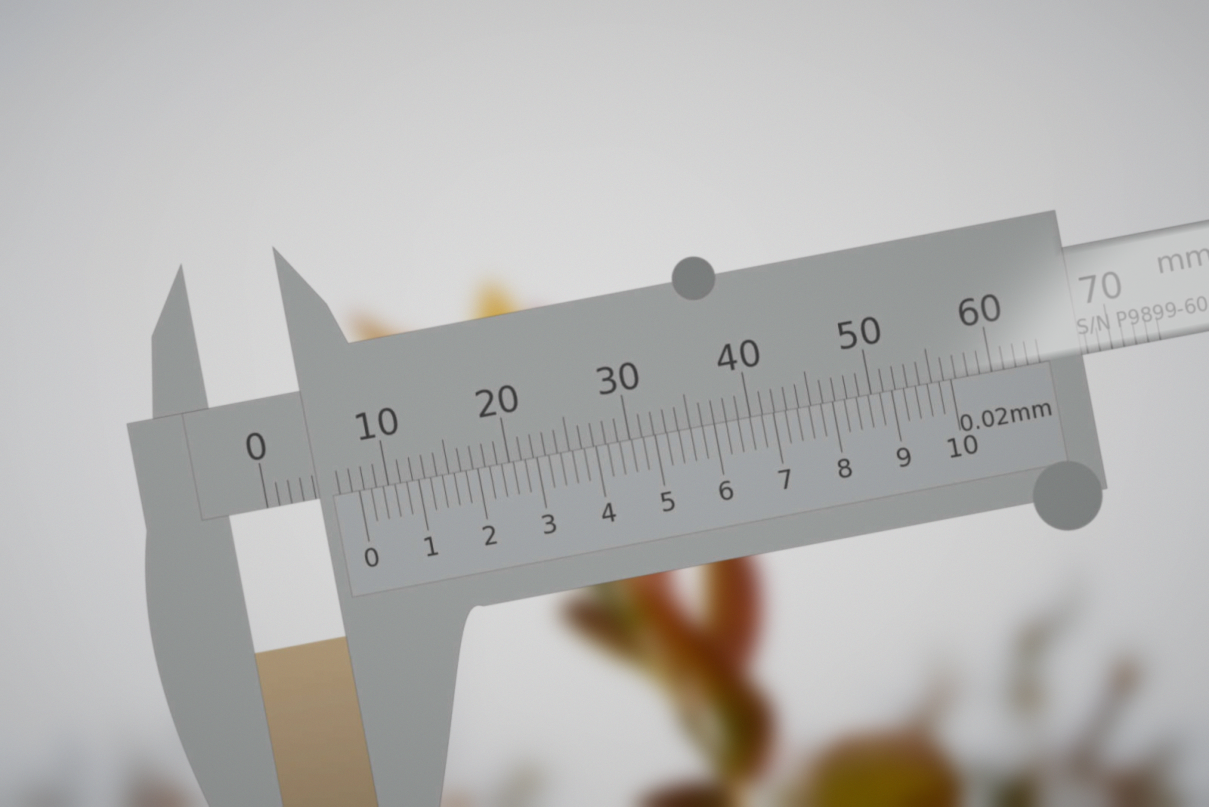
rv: 7.6; mm
